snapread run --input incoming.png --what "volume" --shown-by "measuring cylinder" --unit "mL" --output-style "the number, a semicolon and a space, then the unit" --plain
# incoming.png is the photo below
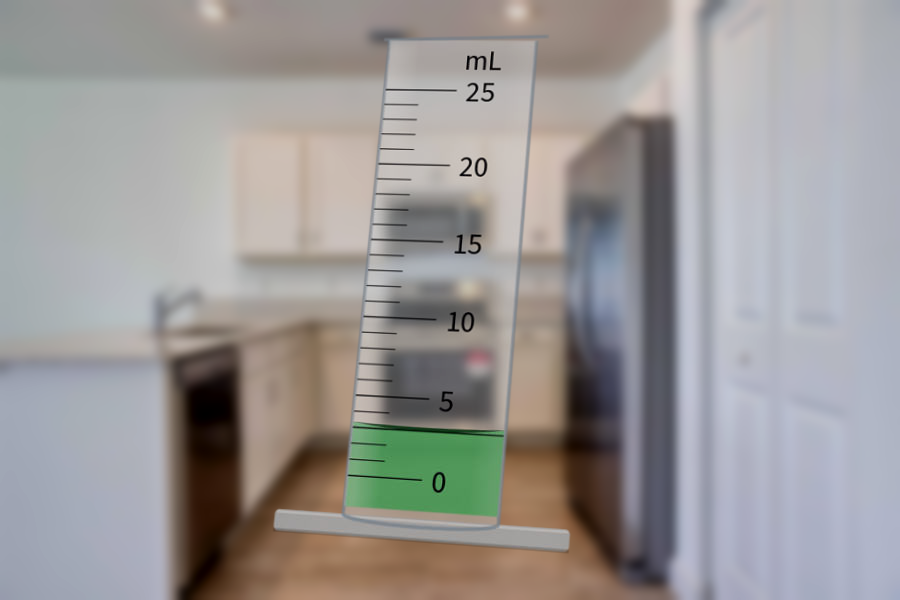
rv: 3; mL
